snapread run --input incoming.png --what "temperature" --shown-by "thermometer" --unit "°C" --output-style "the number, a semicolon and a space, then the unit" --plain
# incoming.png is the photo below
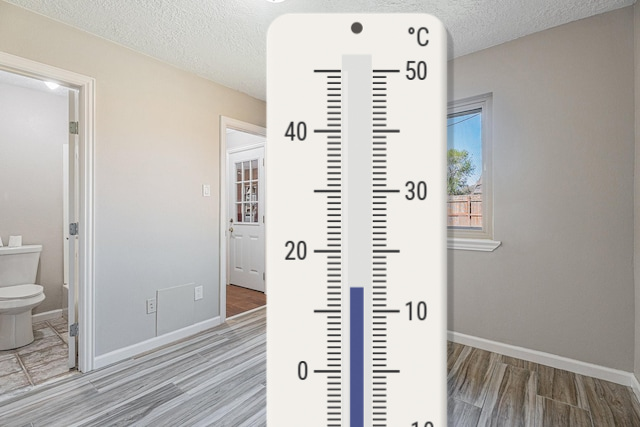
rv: 14; °C
